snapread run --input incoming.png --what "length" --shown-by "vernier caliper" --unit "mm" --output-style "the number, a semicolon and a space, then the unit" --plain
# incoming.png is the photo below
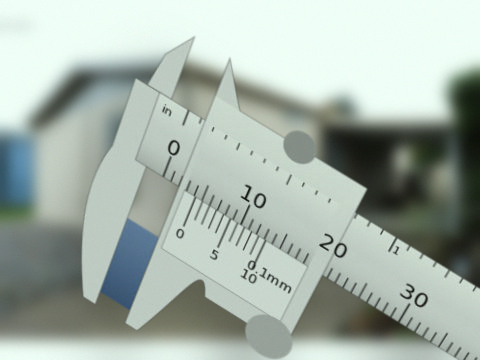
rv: 4.2; mm
